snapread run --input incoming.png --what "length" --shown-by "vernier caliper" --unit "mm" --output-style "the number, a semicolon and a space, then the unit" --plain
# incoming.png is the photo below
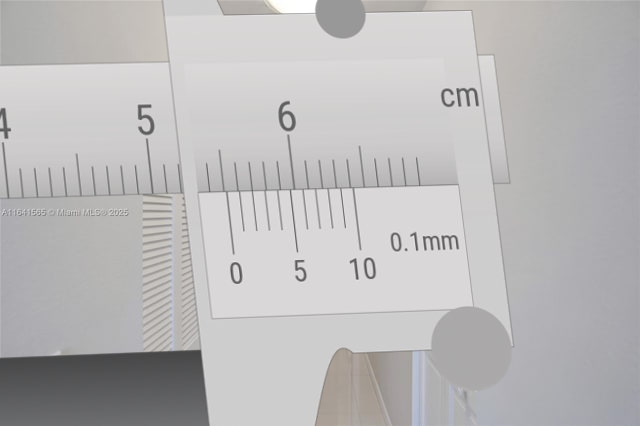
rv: 55.2; mm
